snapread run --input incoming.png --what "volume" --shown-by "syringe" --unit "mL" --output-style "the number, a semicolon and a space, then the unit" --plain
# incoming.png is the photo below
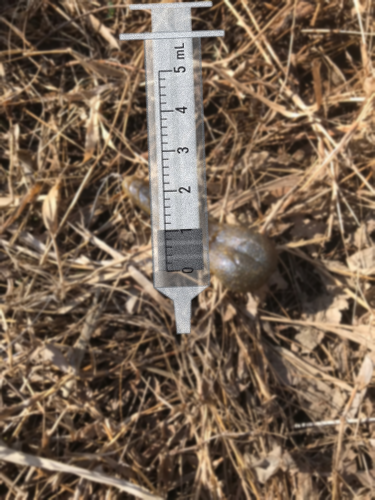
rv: 0; mL
